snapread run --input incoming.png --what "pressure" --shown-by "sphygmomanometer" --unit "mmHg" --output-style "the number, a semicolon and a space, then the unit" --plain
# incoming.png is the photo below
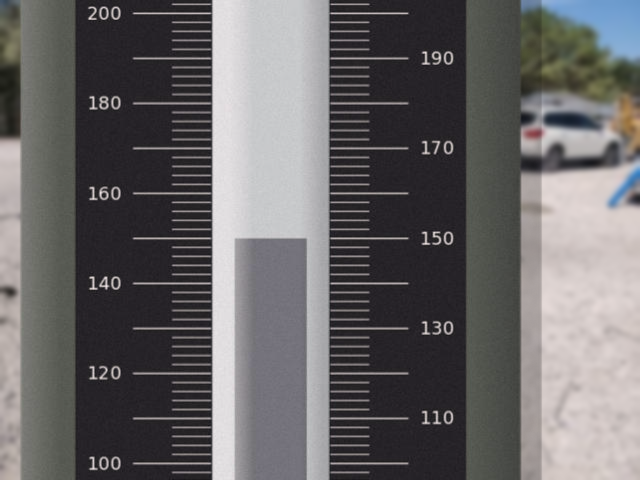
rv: 150; mmHg
